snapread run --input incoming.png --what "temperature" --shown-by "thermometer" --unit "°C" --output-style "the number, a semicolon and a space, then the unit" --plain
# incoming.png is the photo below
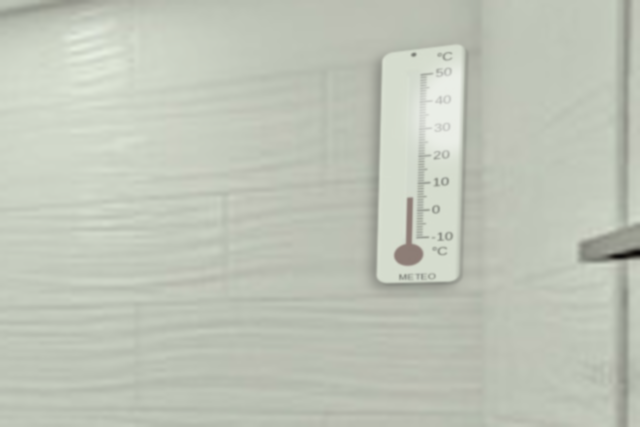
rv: 5; °C
